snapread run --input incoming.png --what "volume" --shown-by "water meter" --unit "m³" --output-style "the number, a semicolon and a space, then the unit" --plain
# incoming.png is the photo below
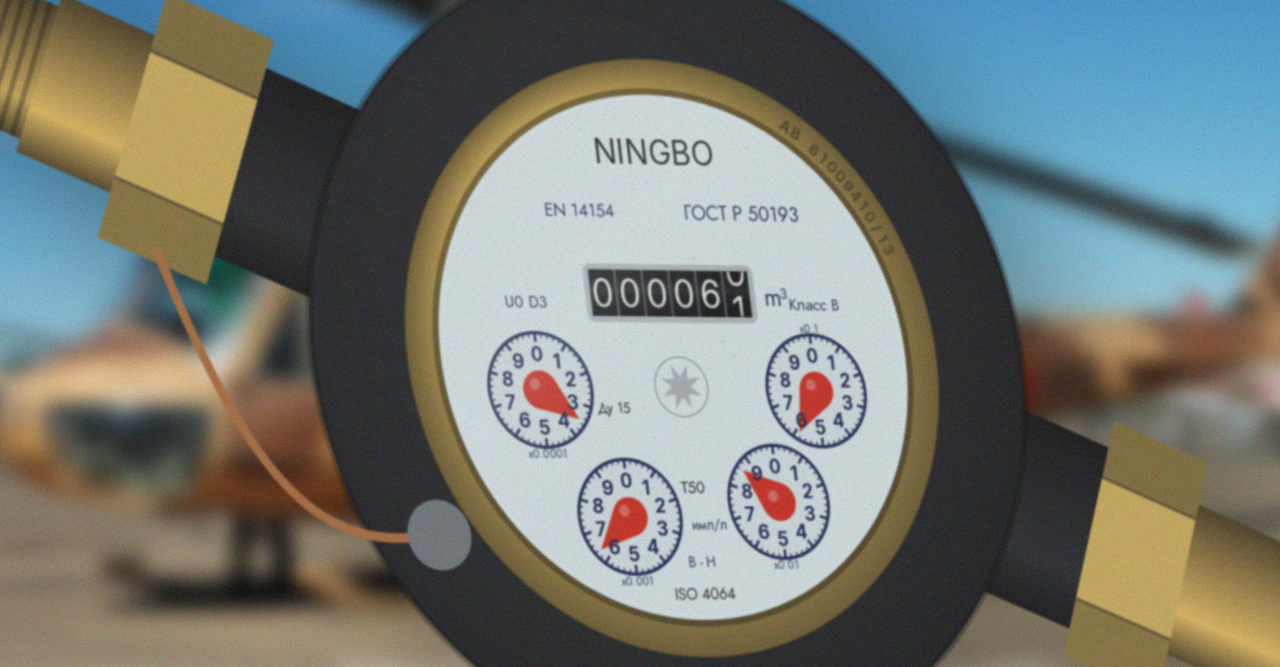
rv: 60.5863; m³
